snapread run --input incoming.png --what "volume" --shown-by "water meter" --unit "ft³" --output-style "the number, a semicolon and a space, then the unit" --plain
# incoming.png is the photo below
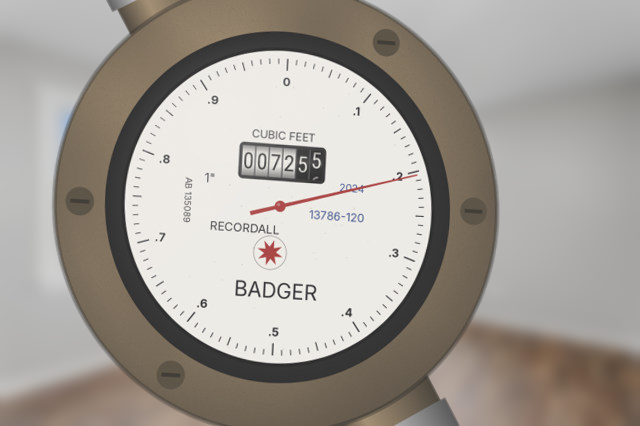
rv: 7255.20; ft³
